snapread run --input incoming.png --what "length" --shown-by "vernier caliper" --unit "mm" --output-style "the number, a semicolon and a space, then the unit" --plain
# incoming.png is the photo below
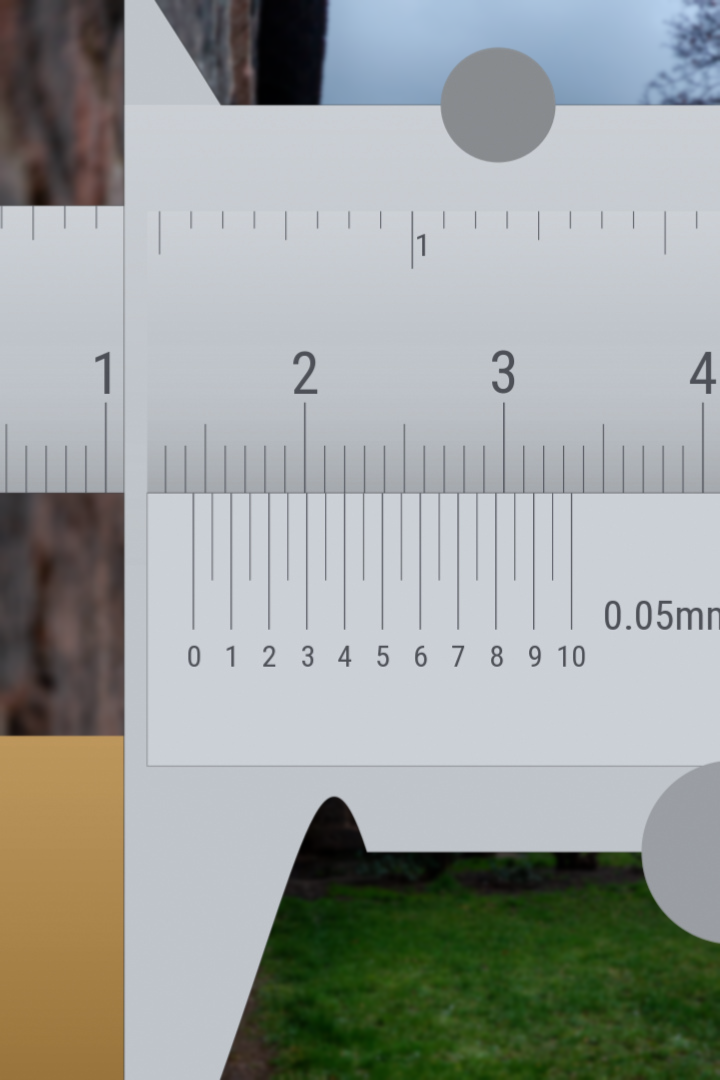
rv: 14.4; mm
